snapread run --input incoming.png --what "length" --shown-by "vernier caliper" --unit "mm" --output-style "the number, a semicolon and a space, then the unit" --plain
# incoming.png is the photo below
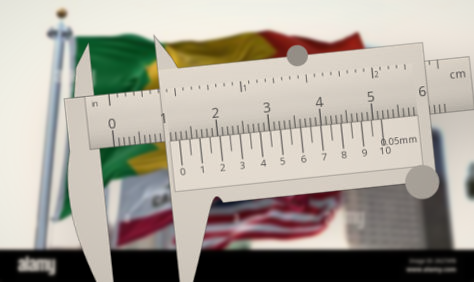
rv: 12.6; mm
